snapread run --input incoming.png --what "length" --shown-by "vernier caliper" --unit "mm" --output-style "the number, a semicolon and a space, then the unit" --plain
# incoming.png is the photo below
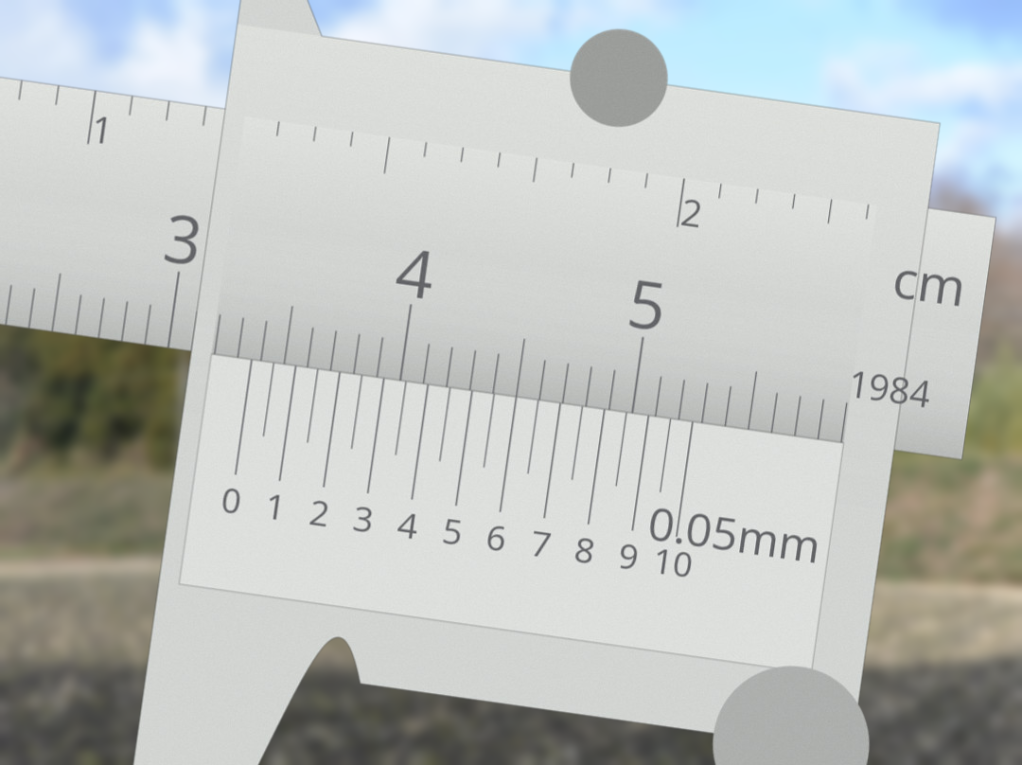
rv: 33.60; mm
